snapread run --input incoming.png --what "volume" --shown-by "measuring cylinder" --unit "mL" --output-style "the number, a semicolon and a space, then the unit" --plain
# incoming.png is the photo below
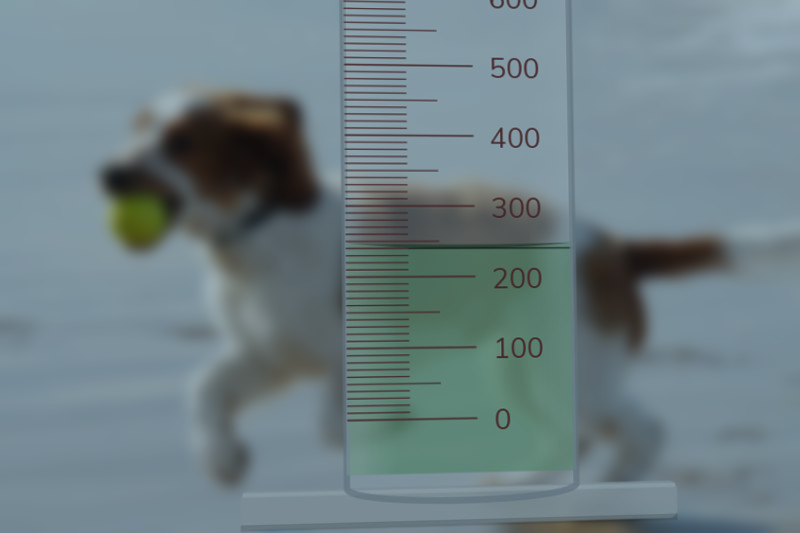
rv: 240; mL
